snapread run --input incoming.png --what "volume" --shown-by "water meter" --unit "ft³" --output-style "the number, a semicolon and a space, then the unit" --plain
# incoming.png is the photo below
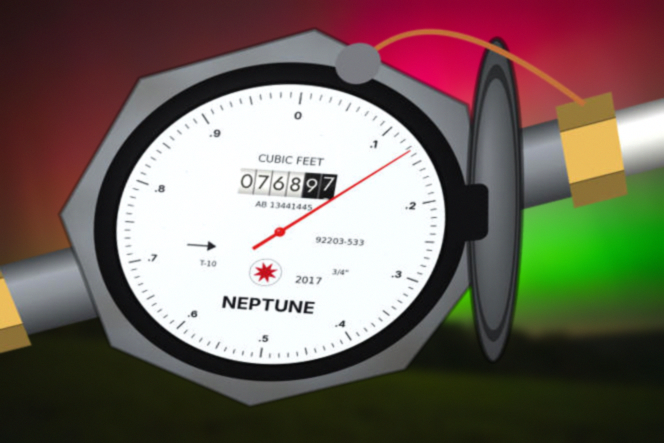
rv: 76897.13; ft³
